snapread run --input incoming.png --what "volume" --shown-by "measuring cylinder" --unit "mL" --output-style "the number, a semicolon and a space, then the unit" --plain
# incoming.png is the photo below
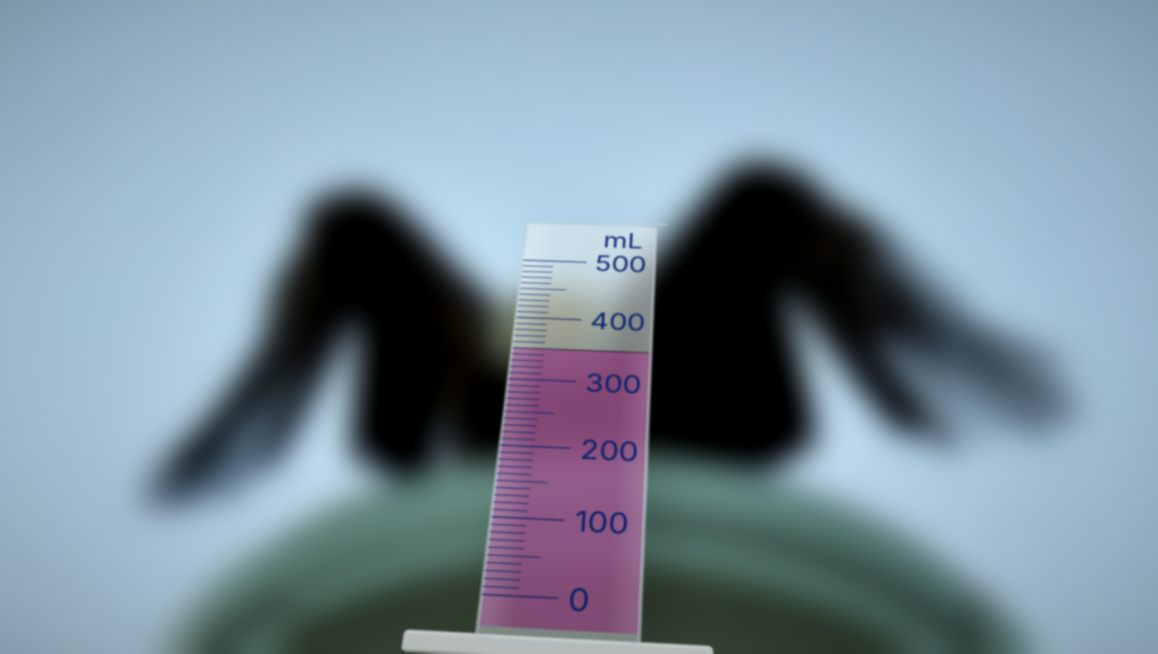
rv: 350; mL
